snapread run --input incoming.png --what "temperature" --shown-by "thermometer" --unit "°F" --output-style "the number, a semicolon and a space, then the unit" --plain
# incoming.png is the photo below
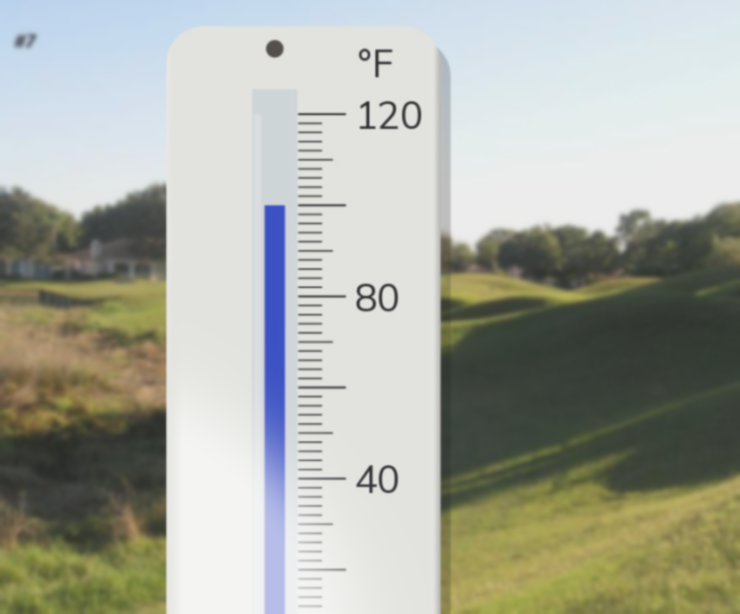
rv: 100; °F
